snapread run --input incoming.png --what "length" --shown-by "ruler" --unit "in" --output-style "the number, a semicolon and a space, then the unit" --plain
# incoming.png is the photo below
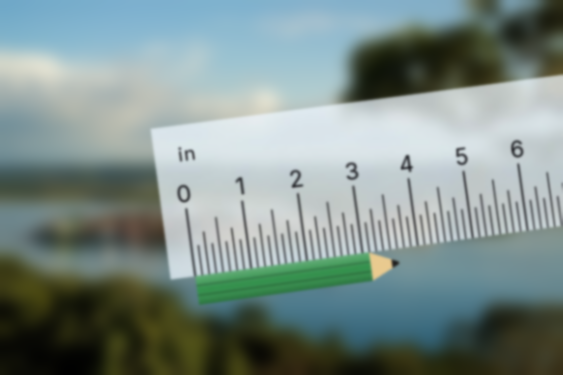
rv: 3.625; in
